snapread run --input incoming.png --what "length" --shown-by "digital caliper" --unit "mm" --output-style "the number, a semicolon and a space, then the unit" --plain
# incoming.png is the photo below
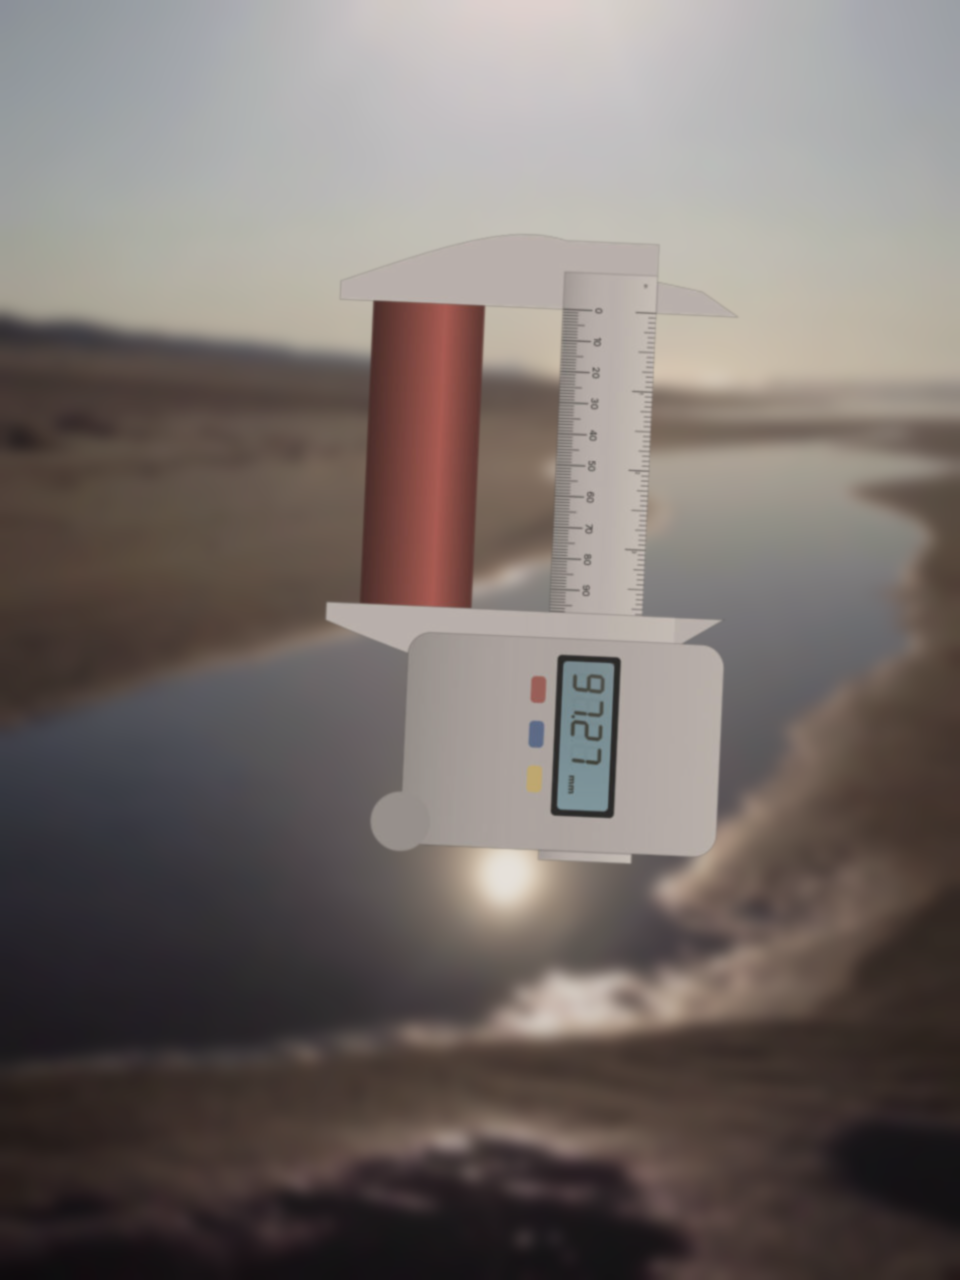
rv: 97.27; mm
